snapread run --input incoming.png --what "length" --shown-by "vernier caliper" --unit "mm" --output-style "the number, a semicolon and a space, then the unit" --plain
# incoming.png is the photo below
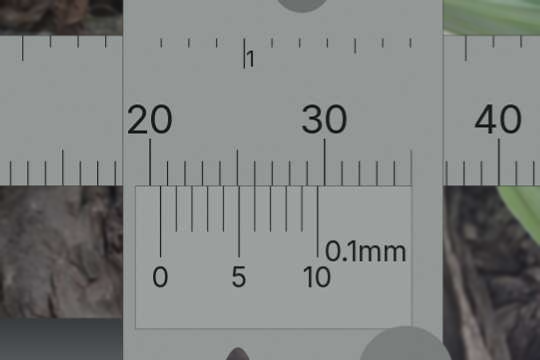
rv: 20.6; mm
